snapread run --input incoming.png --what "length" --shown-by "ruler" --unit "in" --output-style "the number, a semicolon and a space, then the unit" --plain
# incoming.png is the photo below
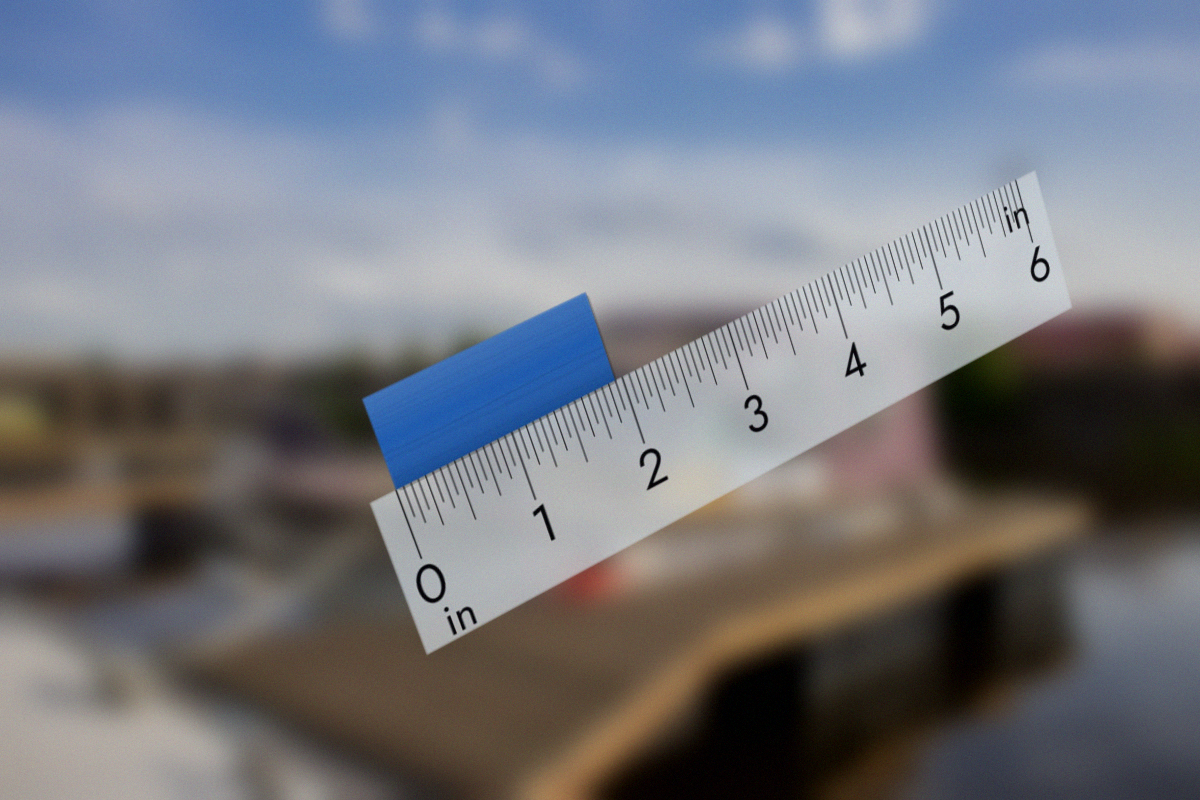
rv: 1.9375; in
